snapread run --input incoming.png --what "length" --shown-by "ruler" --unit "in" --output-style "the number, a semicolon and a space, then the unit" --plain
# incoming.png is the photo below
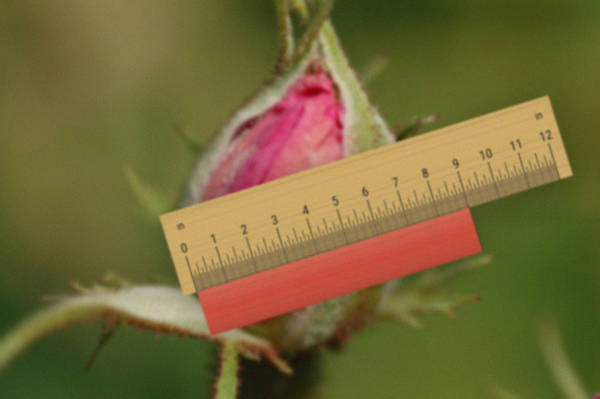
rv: 9; in
